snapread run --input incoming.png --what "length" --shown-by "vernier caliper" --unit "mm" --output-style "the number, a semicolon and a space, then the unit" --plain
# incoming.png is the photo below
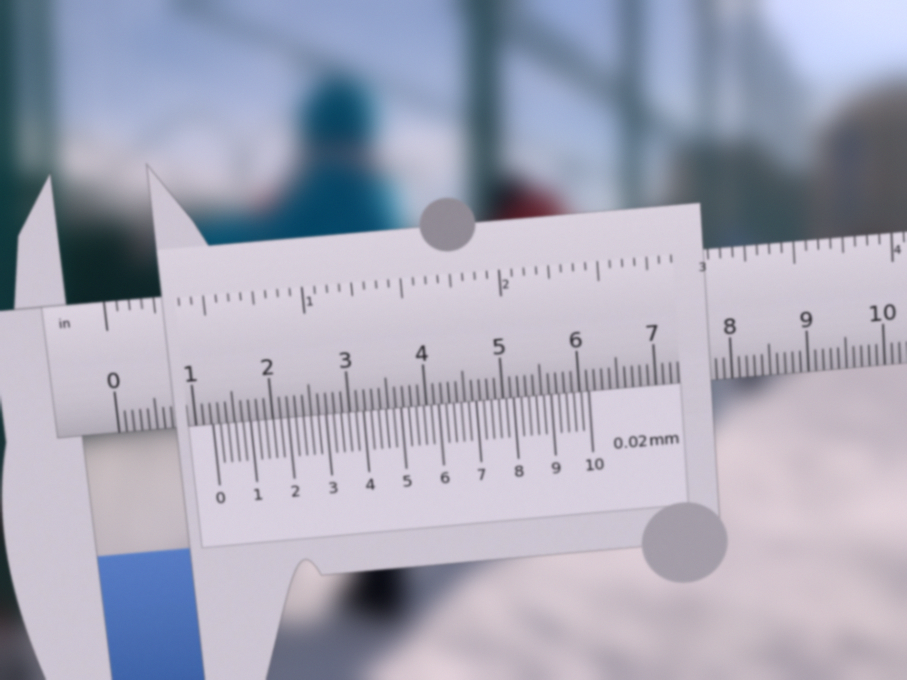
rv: 12.2; mm
